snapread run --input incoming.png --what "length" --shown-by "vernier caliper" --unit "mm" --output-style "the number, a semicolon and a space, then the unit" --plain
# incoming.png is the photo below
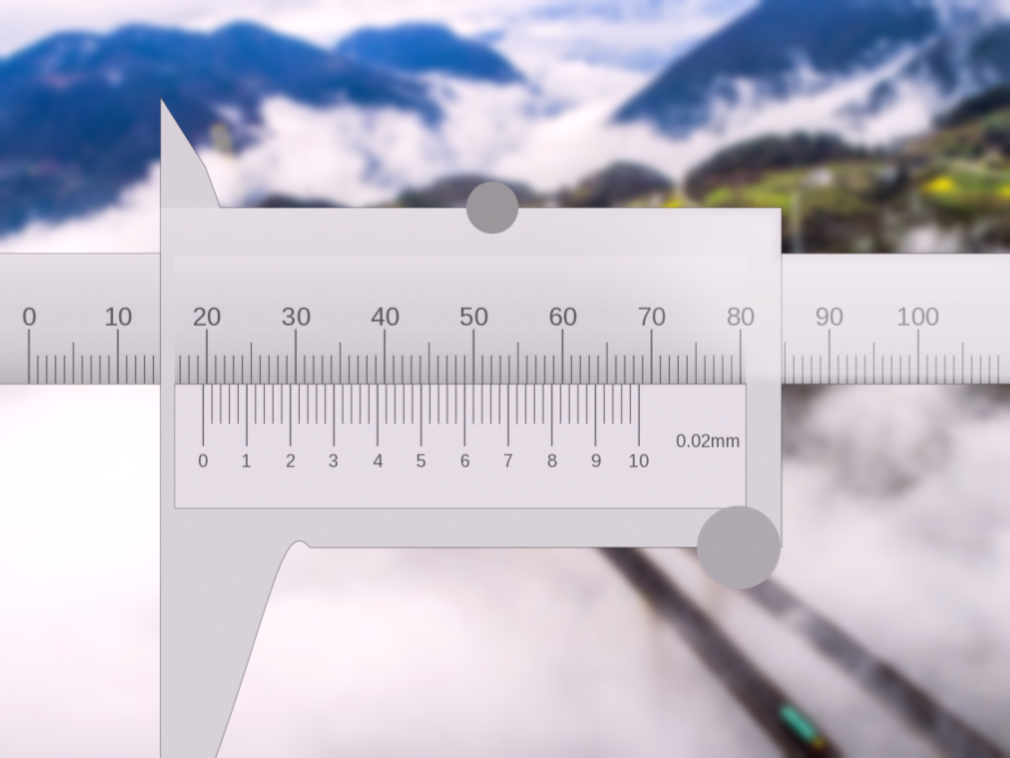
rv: 19.6; mm
